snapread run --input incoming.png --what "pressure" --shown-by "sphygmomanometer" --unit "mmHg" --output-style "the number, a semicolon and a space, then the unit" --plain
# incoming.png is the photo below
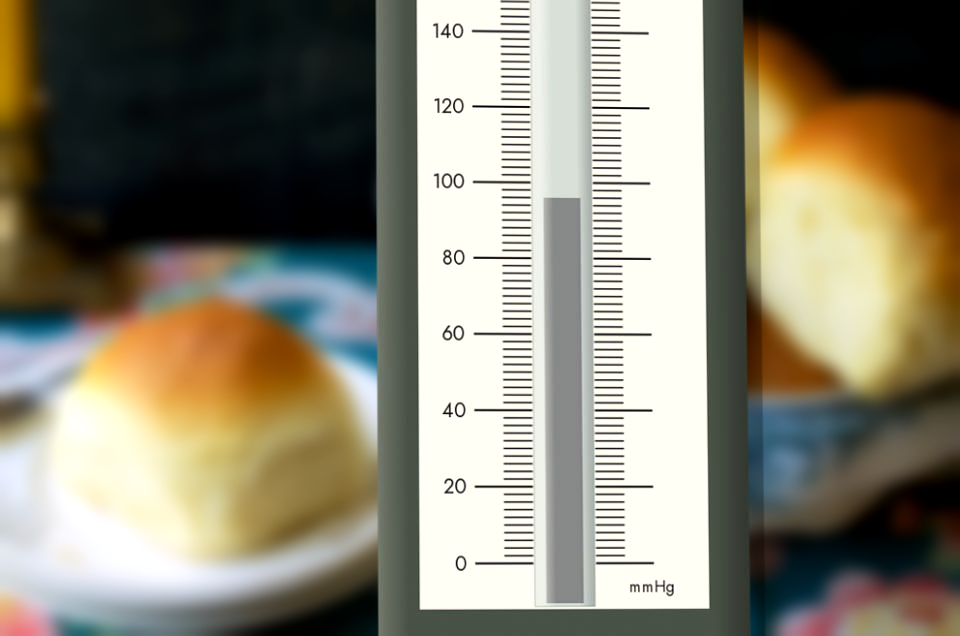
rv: 96; mmHg
